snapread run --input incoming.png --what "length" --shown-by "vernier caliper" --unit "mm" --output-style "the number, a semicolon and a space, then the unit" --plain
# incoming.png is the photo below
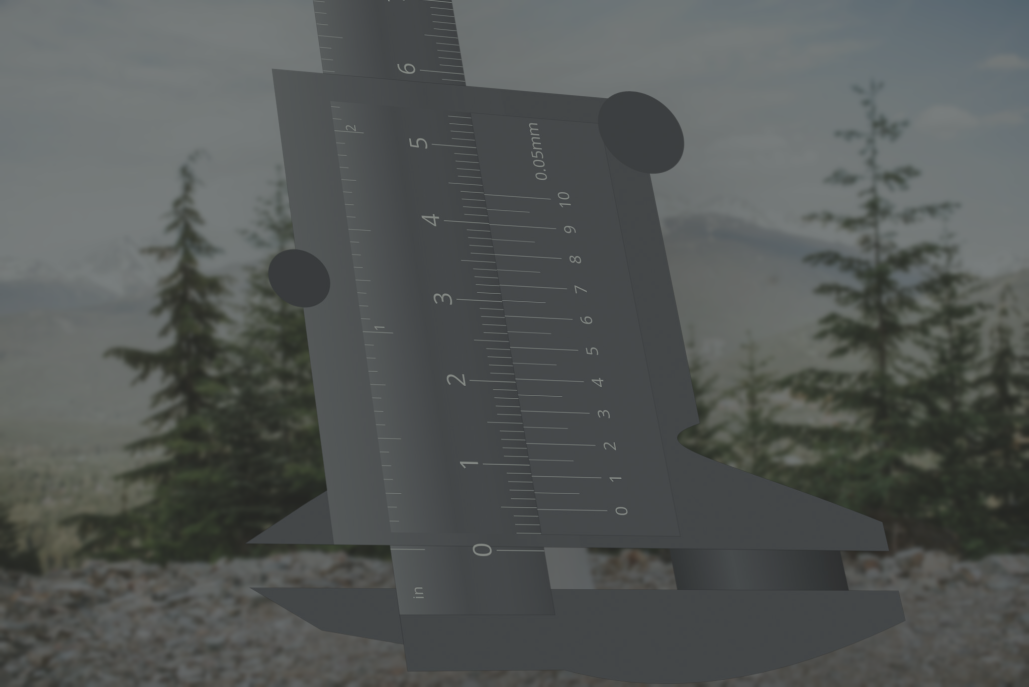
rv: 4.8; mm
